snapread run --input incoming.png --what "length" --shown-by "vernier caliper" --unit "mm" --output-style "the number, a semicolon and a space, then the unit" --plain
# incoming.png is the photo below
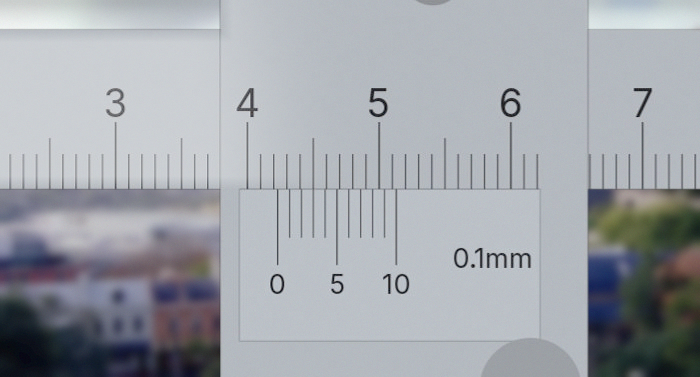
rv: 42.3; mm
